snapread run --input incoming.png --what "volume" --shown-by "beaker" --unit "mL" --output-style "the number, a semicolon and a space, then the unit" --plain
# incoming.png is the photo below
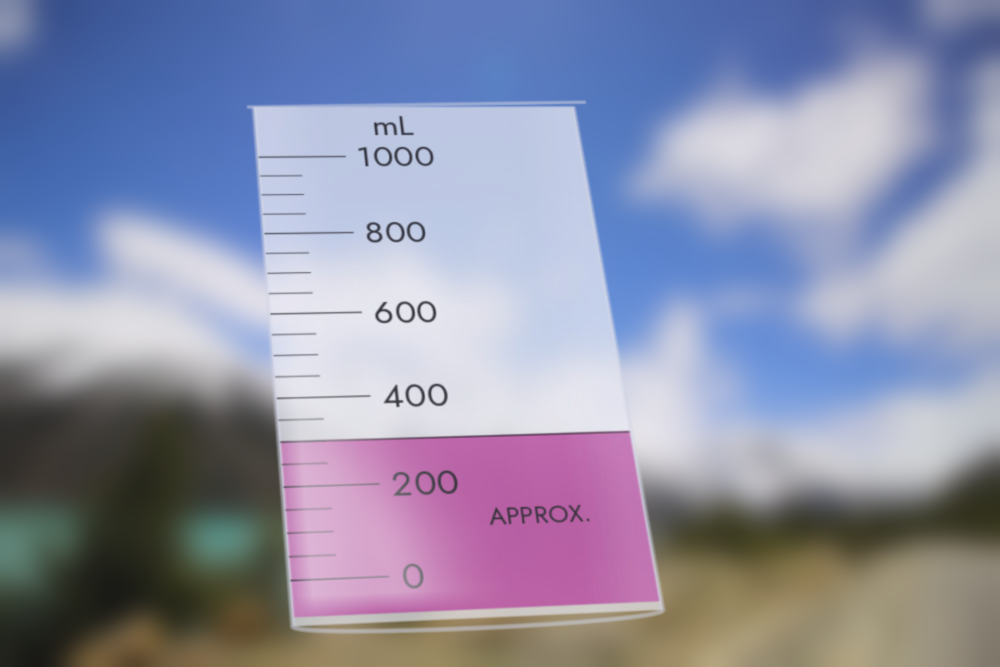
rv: 300; mL
